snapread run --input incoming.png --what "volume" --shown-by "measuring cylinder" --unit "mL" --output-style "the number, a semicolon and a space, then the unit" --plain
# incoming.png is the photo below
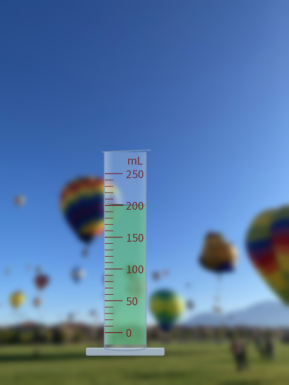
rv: 200; mL
